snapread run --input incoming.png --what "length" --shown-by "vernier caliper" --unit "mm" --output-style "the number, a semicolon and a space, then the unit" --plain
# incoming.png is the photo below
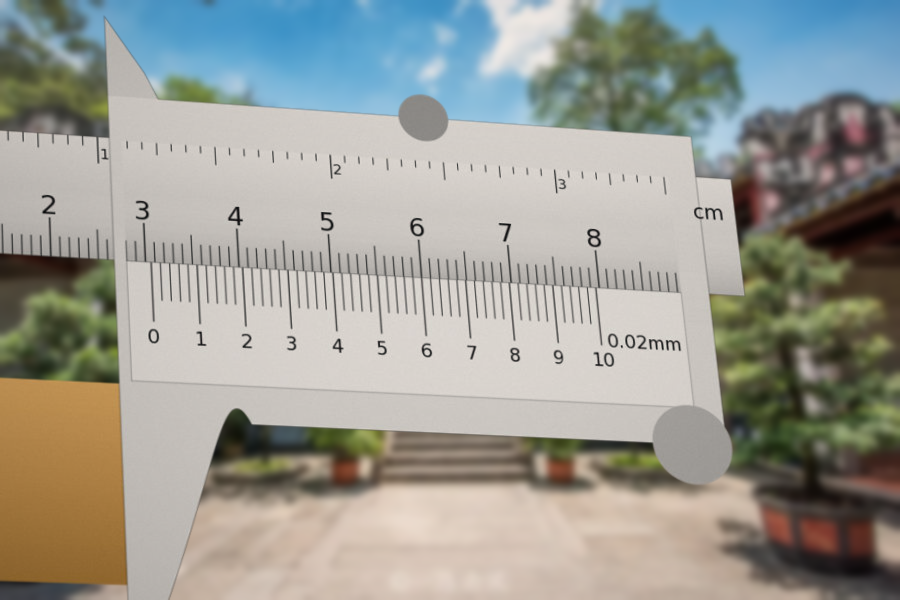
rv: 30.6; mm
